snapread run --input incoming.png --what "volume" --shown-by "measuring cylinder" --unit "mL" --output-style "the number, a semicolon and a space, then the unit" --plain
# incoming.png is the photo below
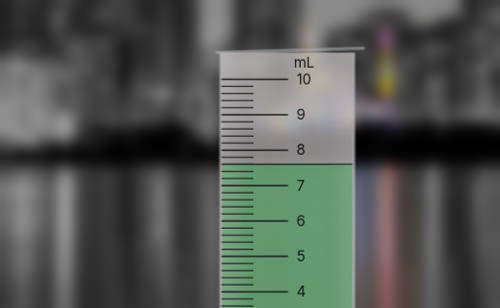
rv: 7.6; mL
